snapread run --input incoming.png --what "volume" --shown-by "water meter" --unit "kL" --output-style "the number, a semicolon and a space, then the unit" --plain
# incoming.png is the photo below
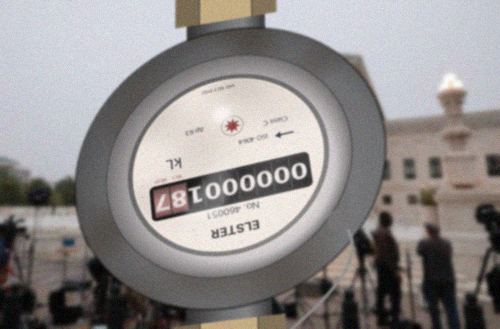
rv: 1.87; kL
